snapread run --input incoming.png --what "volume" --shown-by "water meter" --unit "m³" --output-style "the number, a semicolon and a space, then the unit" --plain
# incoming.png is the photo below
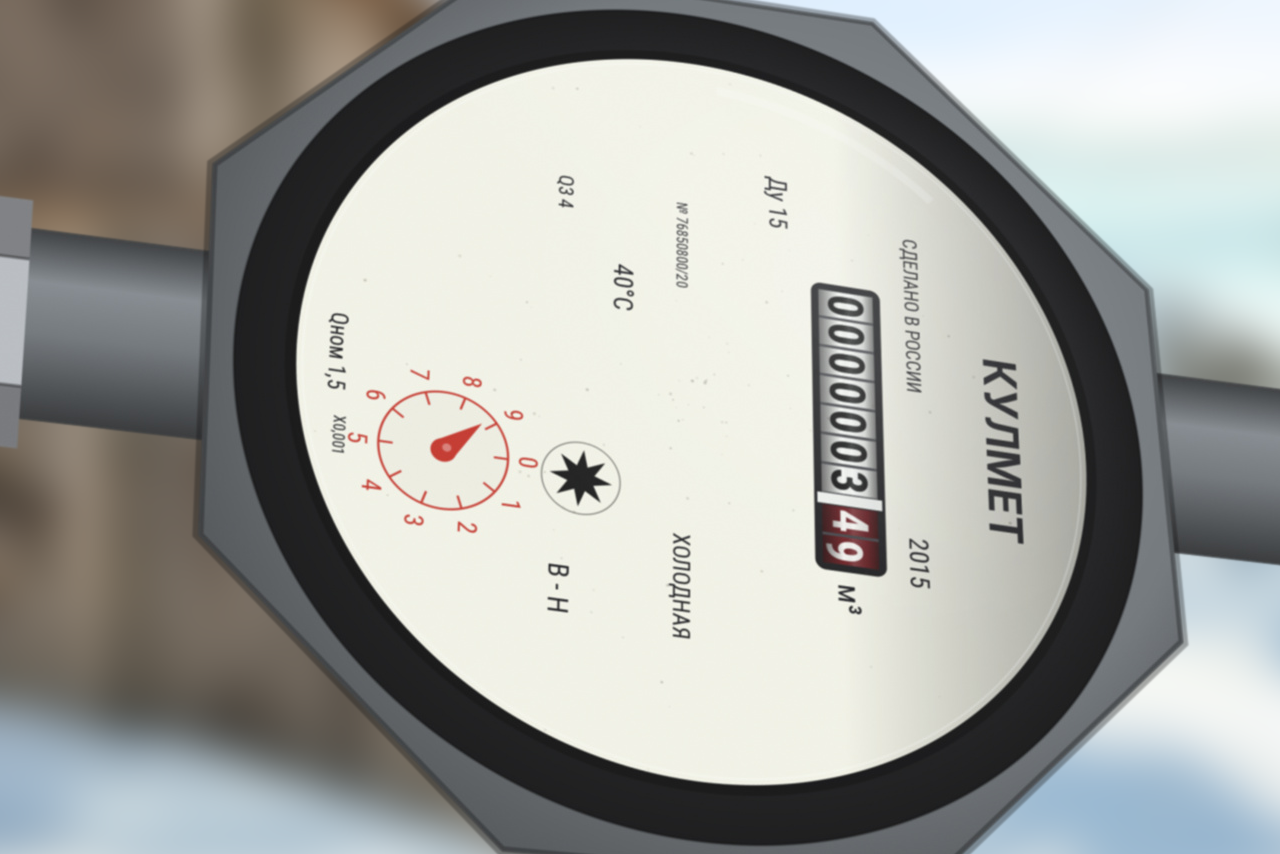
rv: 3.488; m³
